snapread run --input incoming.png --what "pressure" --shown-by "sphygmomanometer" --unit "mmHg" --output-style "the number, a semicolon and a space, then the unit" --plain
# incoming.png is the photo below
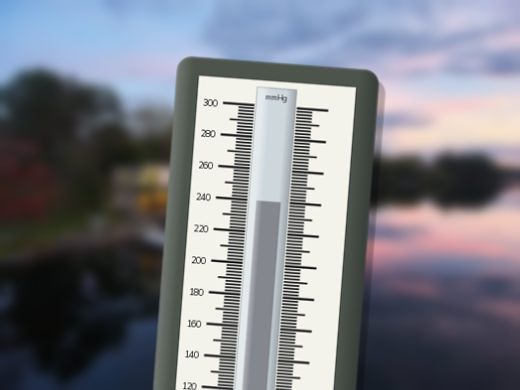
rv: 240; mmHg
